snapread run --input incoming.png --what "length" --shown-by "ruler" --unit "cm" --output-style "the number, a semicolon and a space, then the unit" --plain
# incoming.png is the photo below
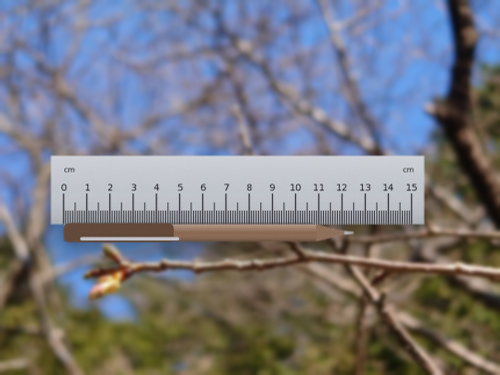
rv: 12.5; cm
